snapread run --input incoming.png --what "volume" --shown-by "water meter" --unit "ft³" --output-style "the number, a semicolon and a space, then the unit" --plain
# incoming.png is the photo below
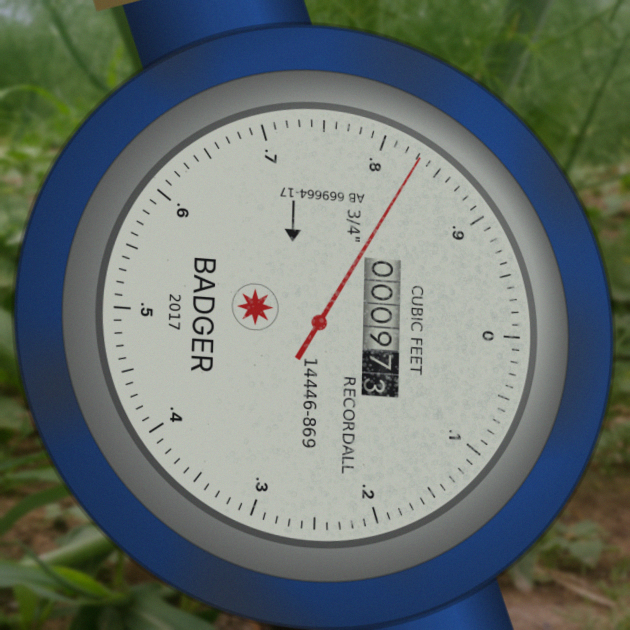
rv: 972.83; ft³
